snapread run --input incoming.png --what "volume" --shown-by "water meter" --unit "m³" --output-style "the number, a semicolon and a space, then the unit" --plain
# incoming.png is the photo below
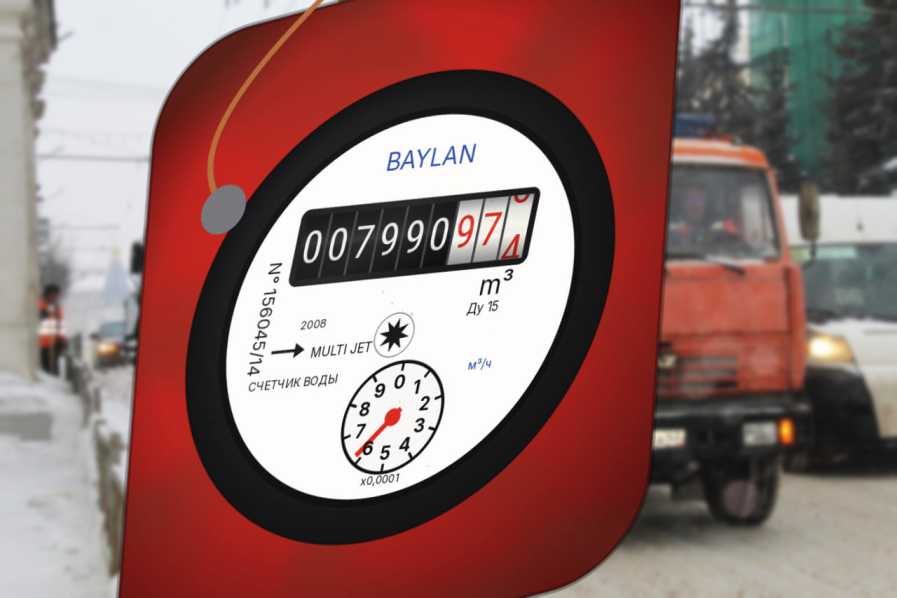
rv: 7990.9736; m³
